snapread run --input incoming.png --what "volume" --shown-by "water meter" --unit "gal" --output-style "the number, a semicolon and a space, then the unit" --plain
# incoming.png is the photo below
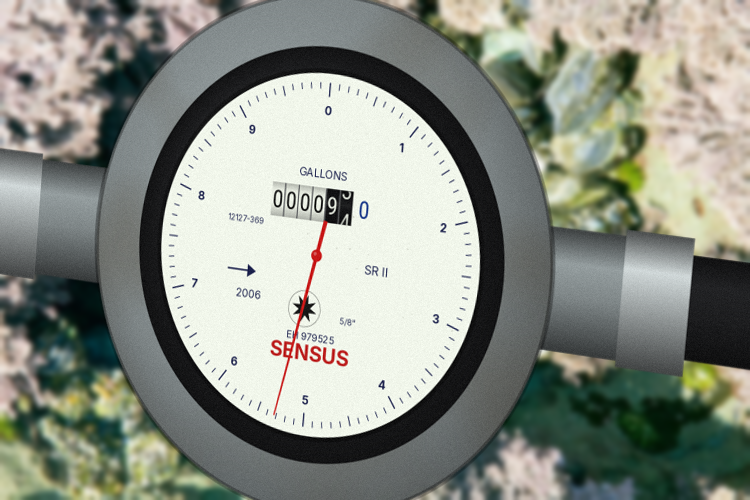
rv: 935.3; gal
